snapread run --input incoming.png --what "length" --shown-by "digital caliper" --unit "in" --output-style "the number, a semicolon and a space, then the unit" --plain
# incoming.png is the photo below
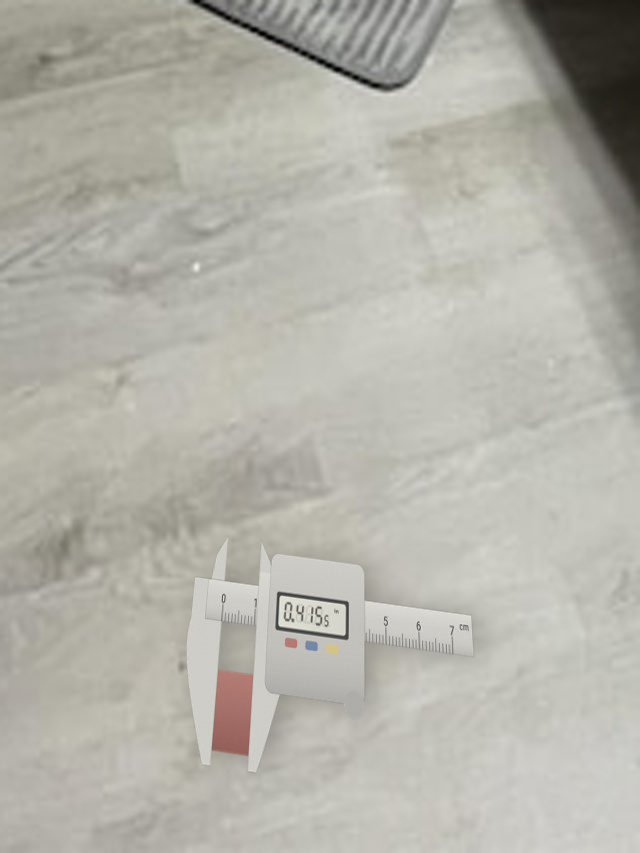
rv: 0.4155; in
